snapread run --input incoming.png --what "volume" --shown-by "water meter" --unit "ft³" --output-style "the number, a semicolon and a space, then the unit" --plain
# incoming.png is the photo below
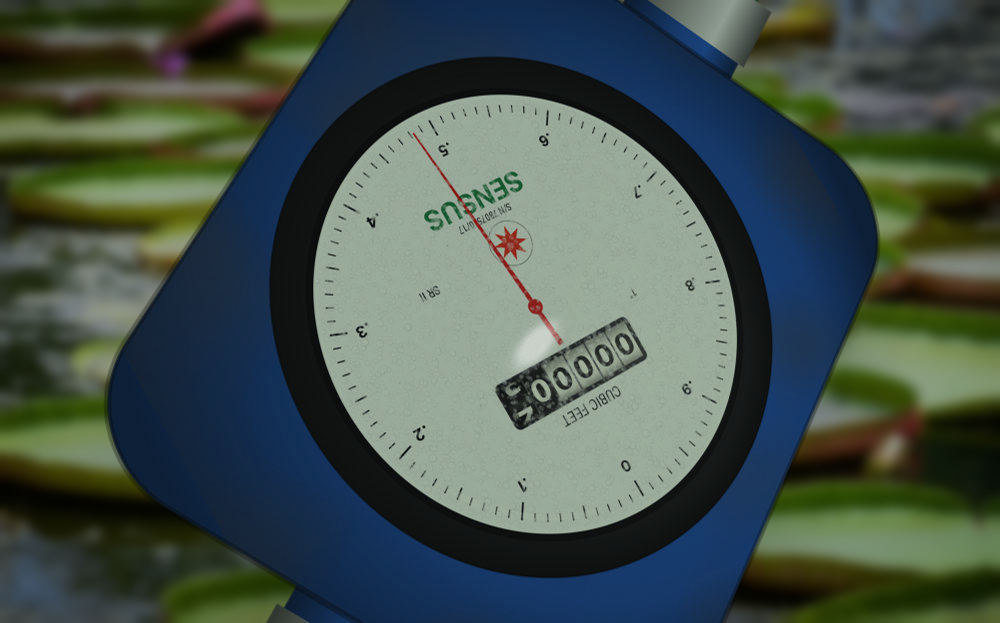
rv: 2.48; ft³
